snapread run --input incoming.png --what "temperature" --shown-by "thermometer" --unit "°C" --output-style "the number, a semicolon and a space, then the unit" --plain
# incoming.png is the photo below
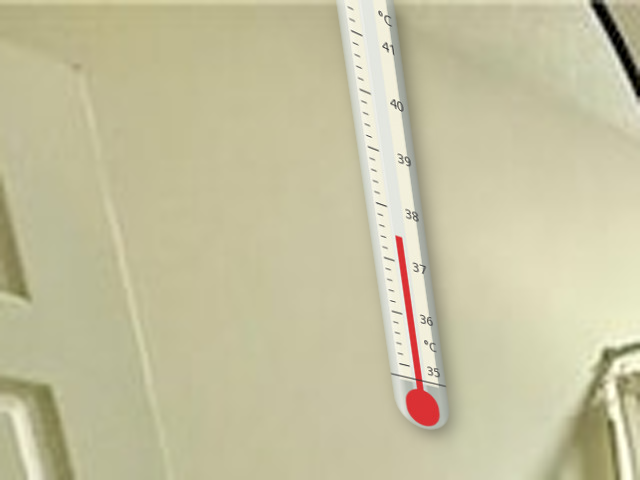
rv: 37.5; °C
